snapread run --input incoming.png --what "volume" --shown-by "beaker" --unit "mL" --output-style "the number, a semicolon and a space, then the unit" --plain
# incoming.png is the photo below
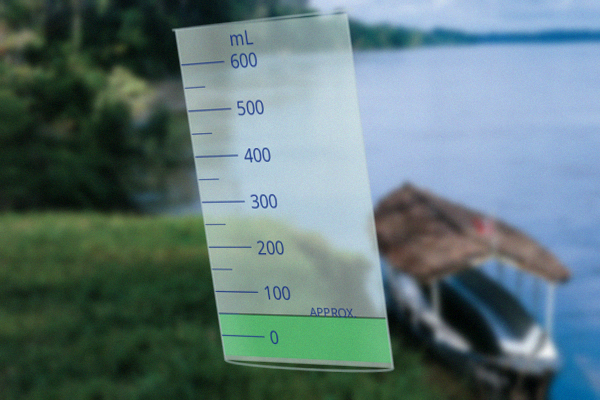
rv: 50; mL
